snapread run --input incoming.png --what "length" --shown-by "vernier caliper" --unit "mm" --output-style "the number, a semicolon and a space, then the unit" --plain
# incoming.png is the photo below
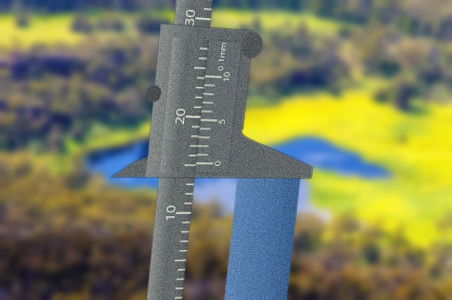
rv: 15.2; mm
